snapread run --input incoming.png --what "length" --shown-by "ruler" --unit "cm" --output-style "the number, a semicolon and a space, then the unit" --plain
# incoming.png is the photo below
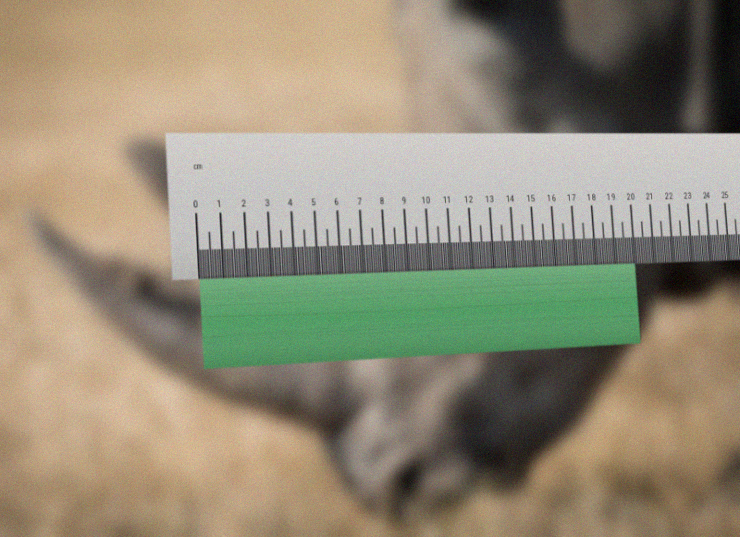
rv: 20; cm
